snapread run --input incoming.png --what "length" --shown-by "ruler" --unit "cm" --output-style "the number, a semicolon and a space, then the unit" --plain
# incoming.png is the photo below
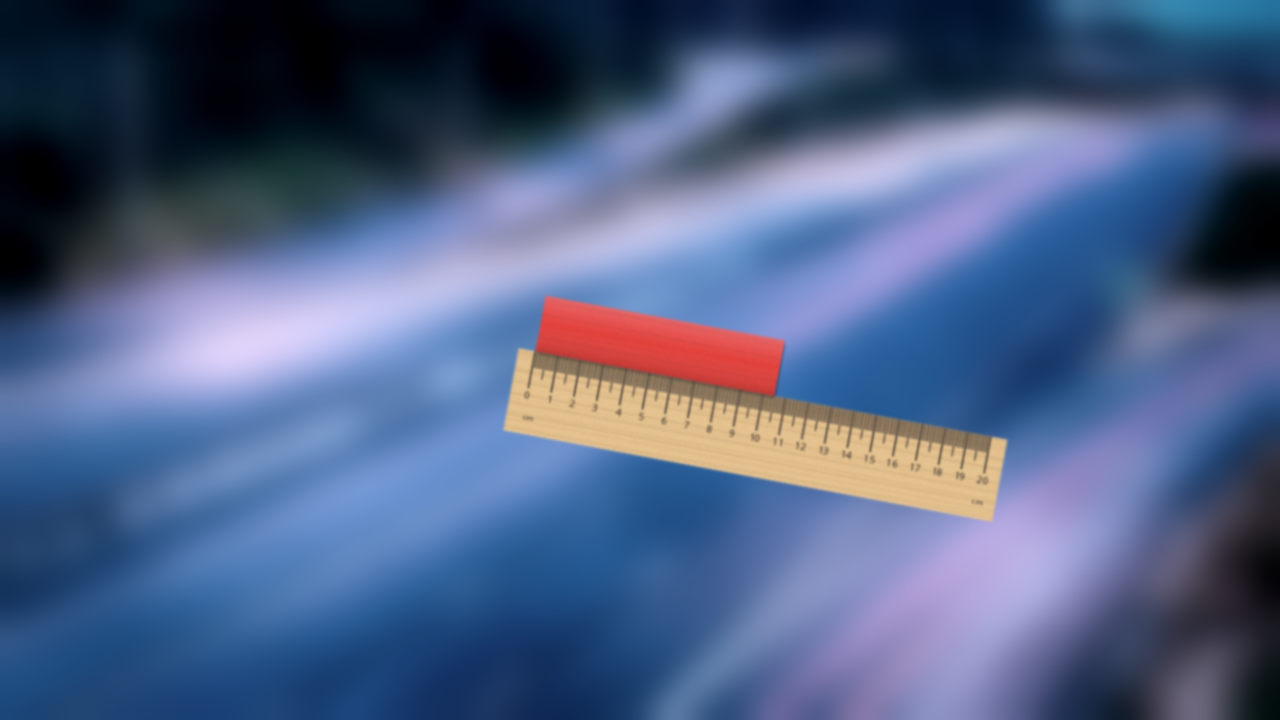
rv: 10.5; cm
